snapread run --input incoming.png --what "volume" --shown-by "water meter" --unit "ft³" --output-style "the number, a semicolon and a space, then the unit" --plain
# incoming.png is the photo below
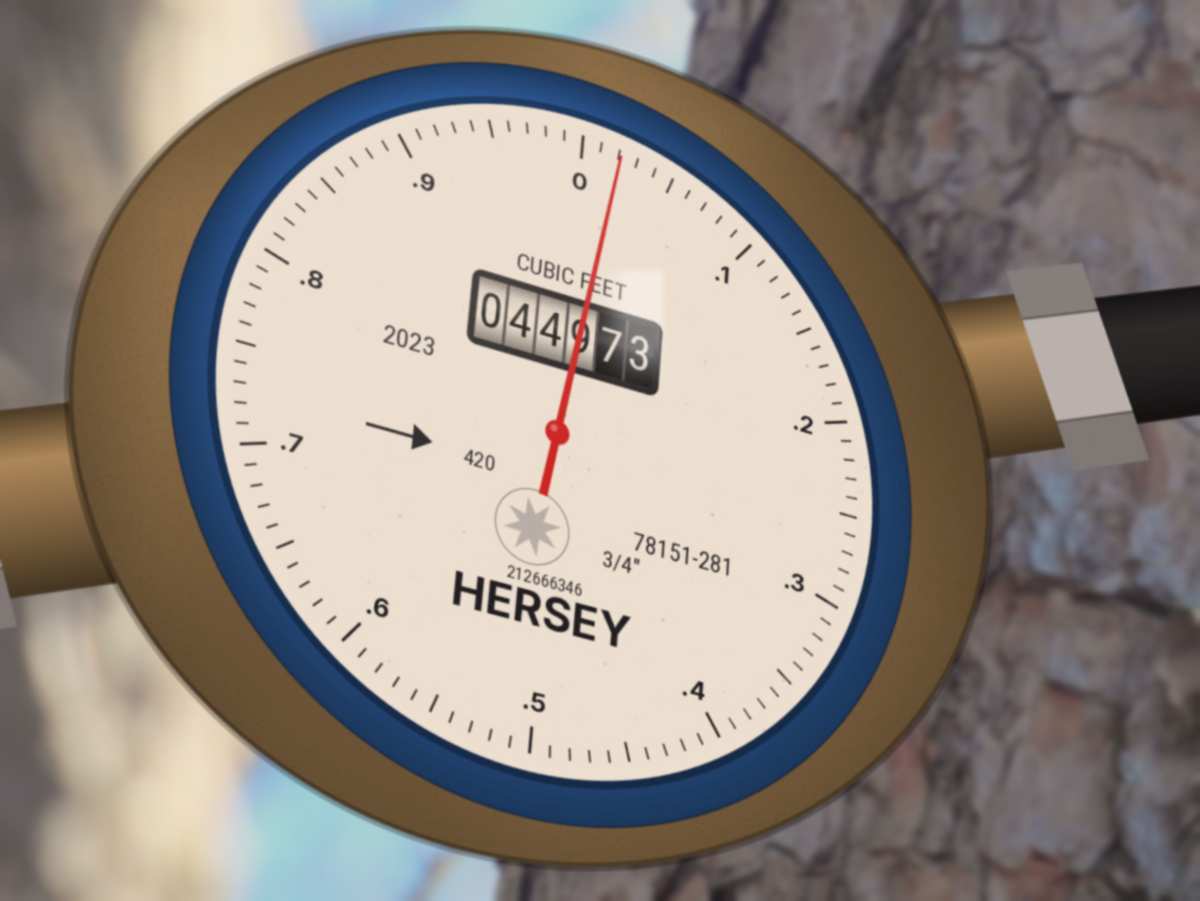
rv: 44973.02; ft³
